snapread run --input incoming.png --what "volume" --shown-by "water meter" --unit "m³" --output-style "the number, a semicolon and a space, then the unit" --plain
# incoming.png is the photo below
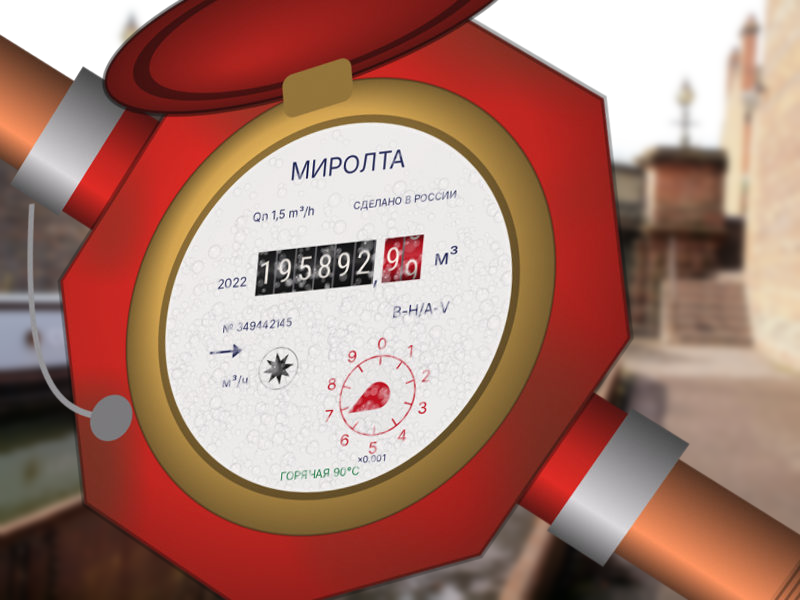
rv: 195892.986; m³
